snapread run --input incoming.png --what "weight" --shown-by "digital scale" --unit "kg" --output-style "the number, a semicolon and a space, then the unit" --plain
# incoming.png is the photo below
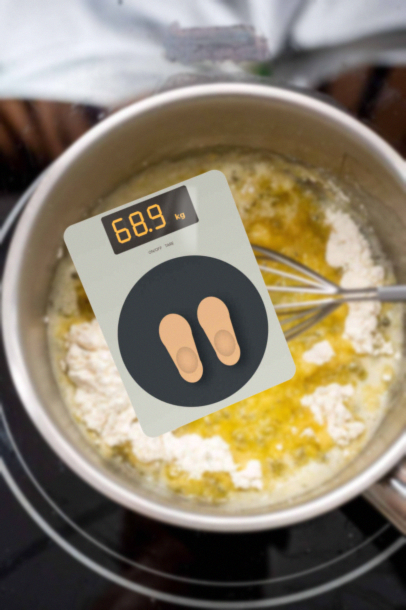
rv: 68.9; kg
